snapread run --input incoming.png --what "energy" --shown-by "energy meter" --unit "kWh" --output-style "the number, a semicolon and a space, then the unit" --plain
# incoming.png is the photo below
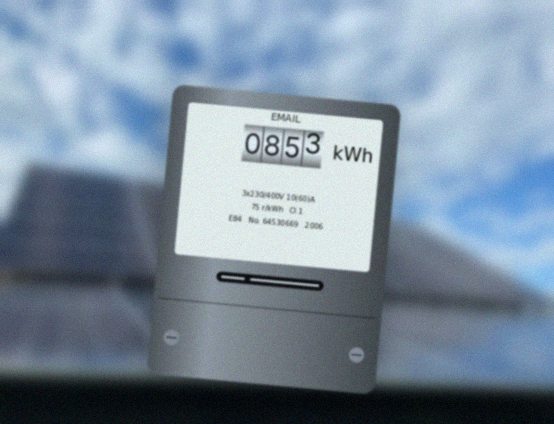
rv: 853; kWh
